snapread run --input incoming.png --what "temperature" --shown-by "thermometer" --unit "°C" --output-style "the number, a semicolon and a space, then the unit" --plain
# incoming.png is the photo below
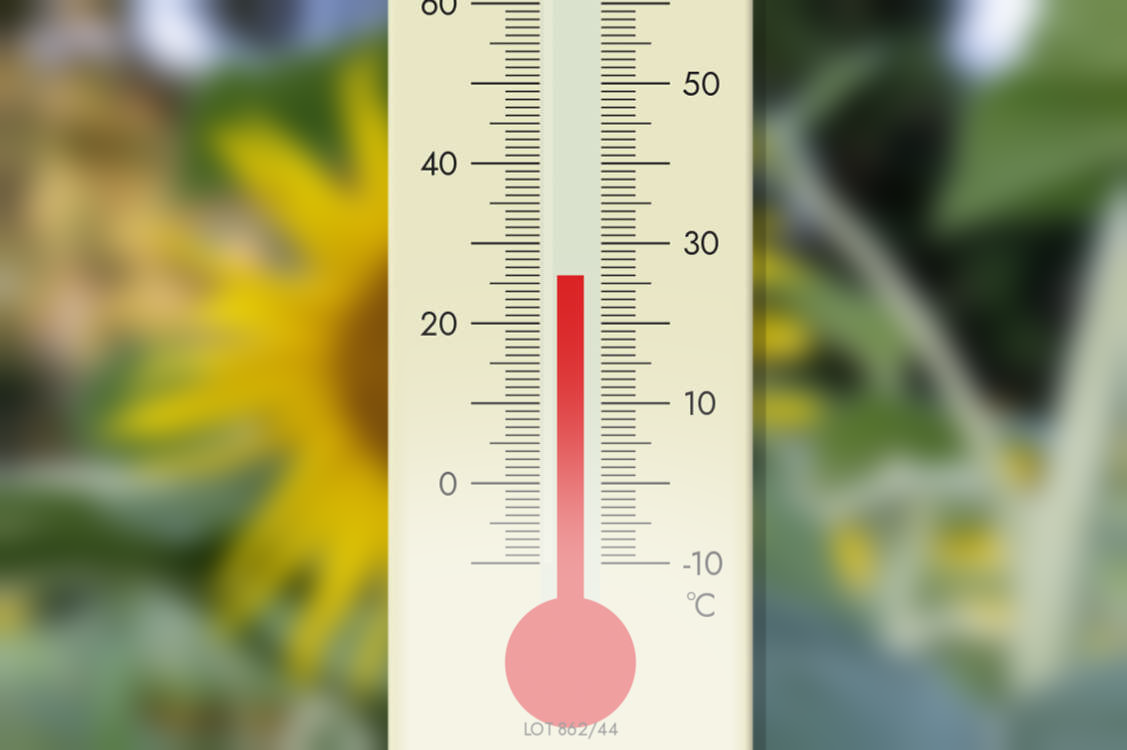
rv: 26; °C
